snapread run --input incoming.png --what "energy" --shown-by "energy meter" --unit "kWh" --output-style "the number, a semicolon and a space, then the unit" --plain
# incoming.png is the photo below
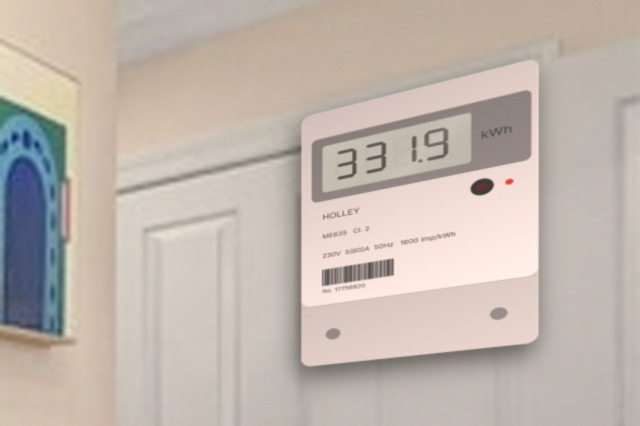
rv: 331.9; kWh
